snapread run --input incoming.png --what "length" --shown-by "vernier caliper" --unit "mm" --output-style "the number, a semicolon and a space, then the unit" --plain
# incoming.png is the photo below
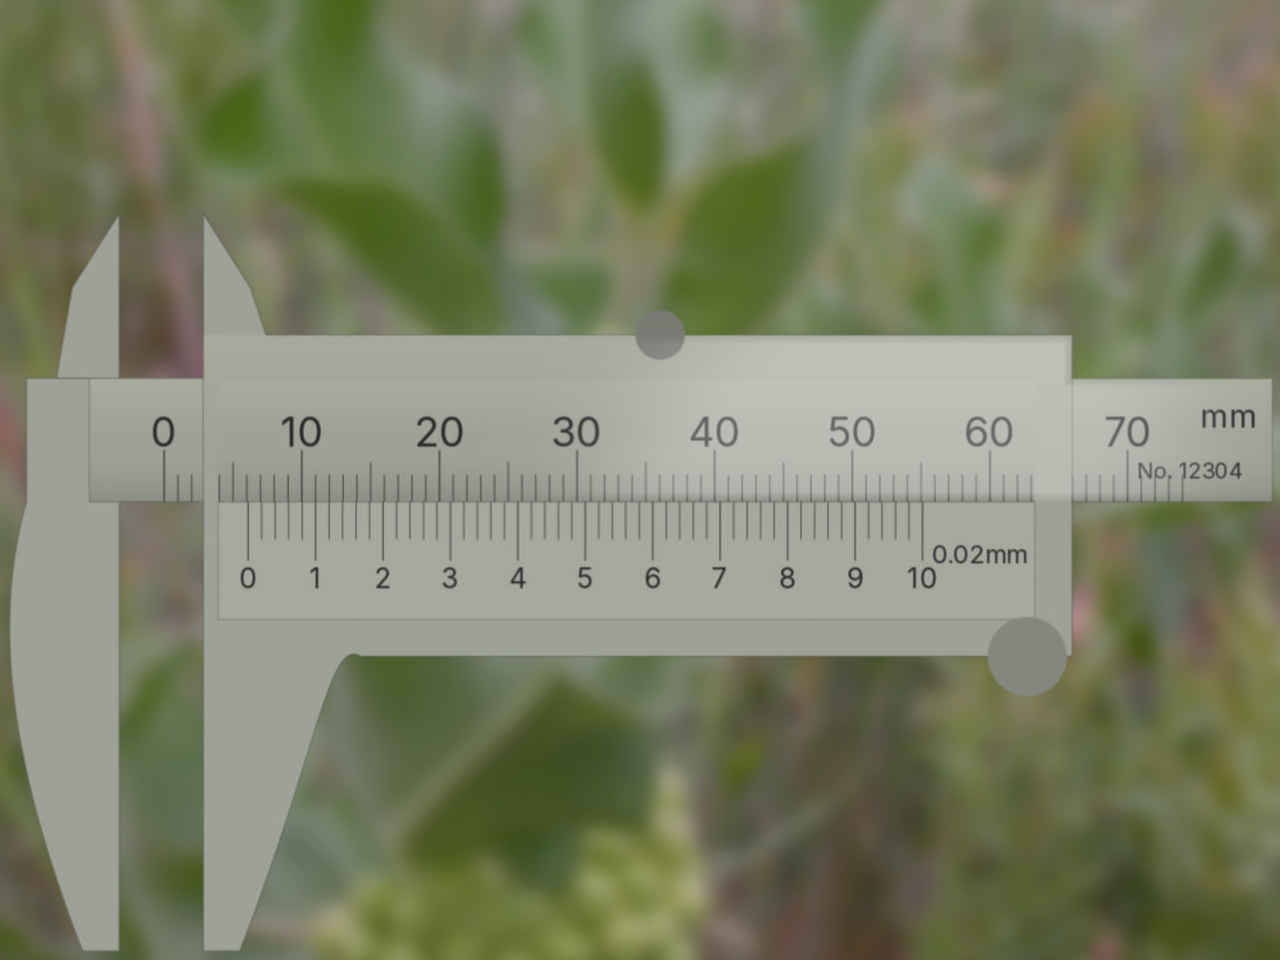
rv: 6.1; mm
